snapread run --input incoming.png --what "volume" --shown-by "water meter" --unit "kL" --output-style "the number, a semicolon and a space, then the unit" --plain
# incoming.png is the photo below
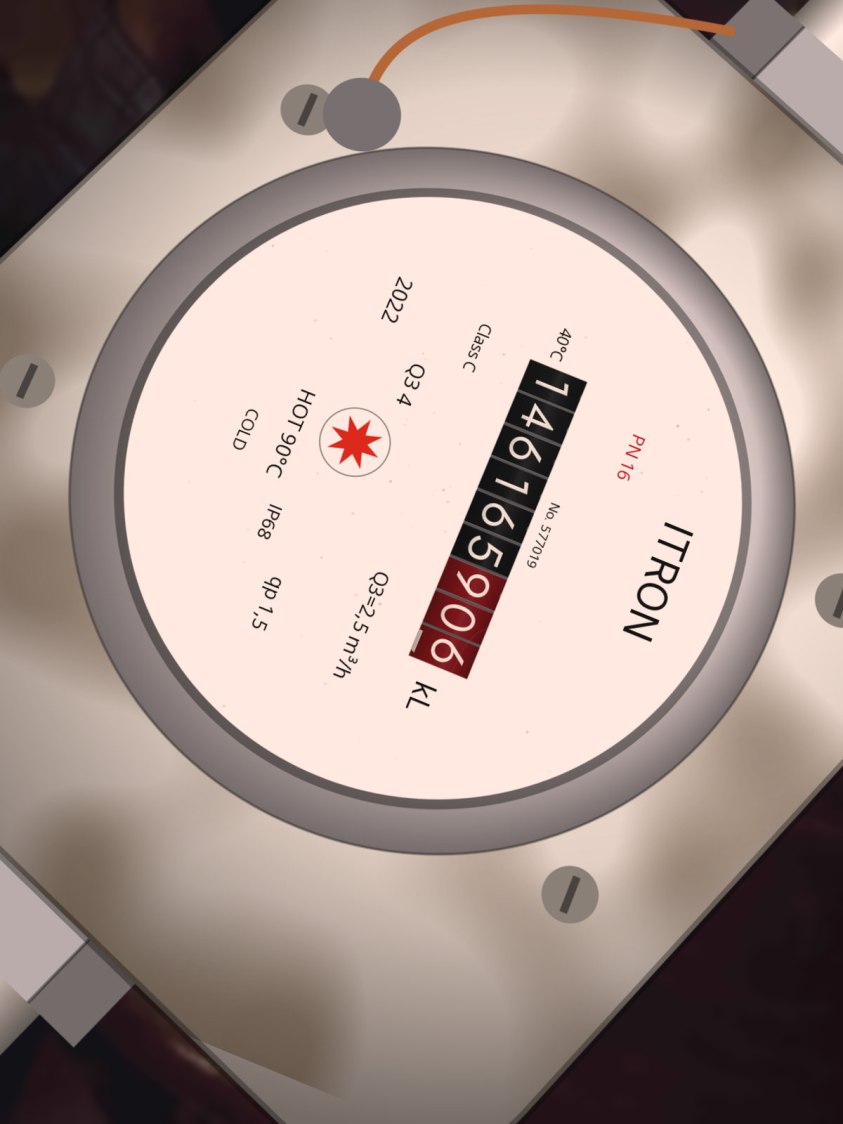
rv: 146165.906; kL
